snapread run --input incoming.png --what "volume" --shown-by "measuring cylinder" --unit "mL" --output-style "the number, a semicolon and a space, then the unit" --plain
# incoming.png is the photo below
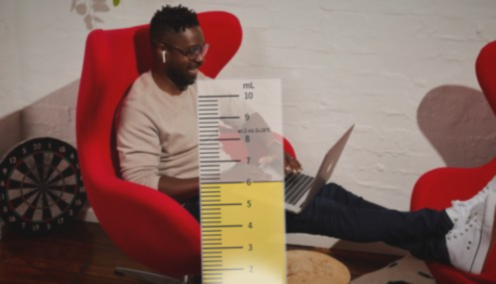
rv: 6; mL
